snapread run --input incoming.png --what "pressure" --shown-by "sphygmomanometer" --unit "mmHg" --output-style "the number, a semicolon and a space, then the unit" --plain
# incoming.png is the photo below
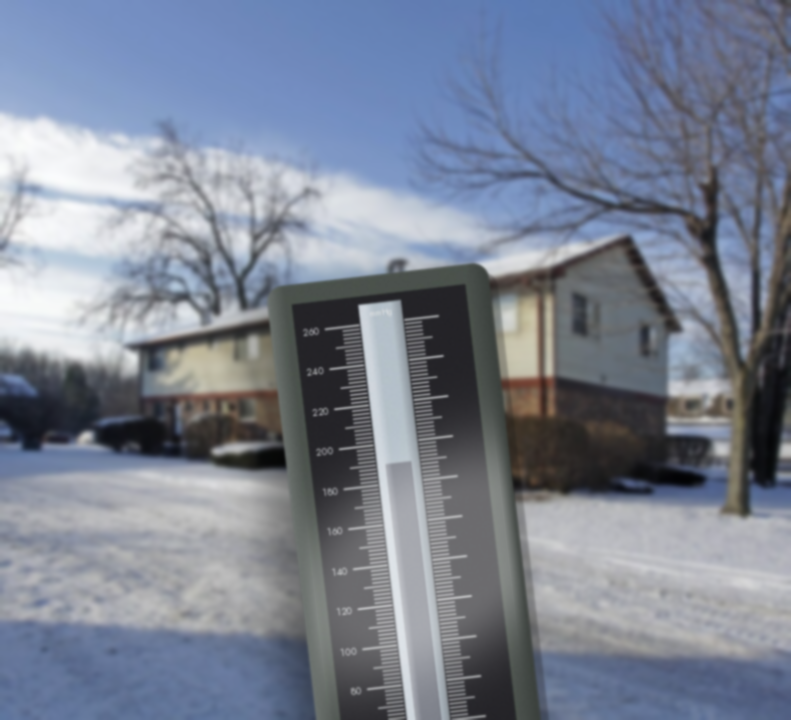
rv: 190; mmHg
